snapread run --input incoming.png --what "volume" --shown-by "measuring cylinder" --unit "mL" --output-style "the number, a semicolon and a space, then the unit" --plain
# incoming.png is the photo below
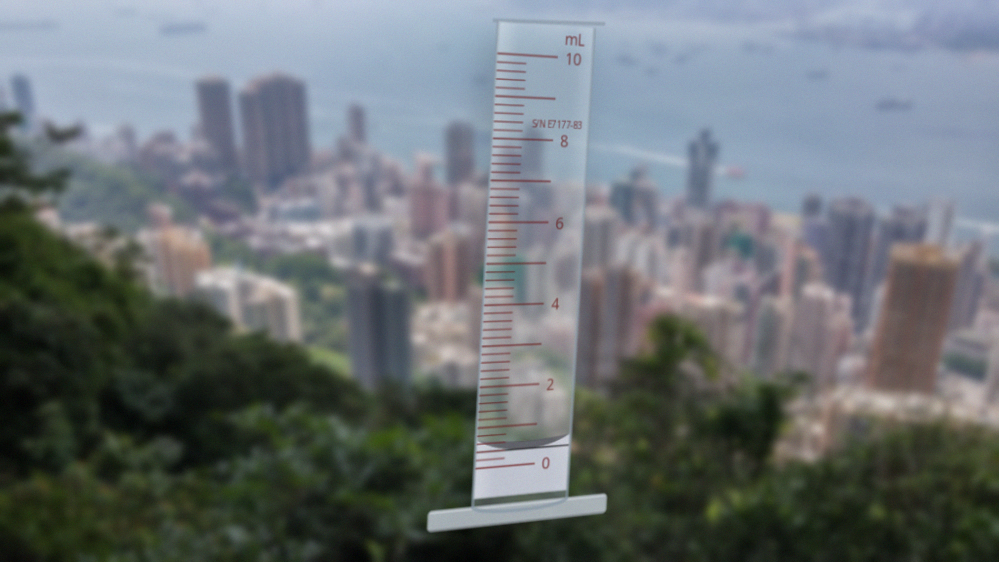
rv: 0.4; mL
